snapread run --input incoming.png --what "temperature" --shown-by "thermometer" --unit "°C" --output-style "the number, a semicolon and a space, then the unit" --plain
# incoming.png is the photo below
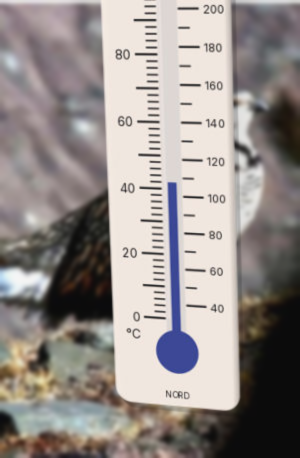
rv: 42; °C
